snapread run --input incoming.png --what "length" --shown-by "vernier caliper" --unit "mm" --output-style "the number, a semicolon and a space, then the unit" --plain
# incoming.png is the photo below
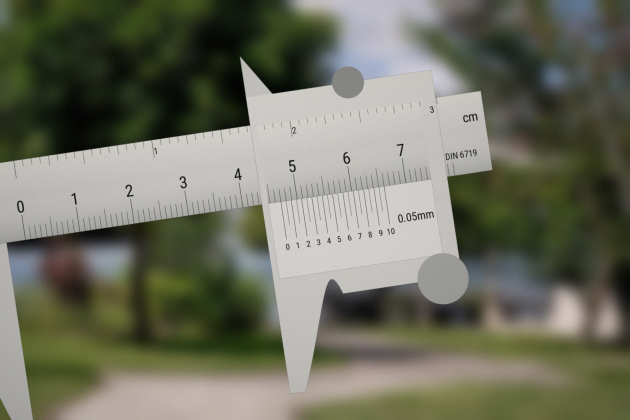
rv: 47.0; mm
